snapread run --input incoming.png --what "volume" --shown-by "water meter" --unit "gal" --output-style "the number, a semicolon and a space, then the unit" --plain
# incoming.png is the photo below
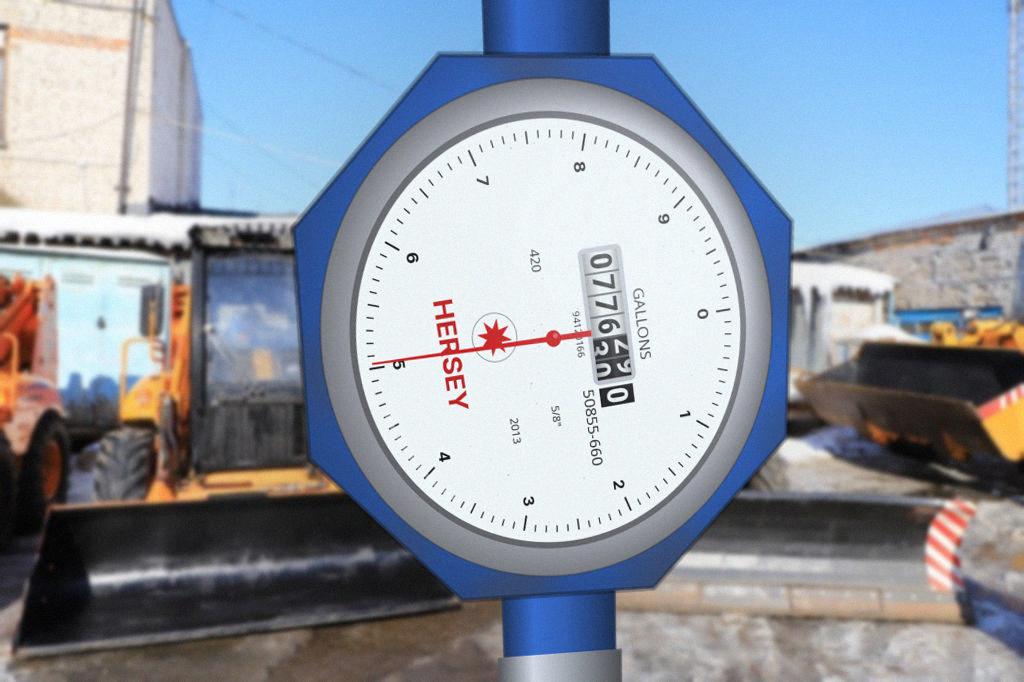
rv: 776295.0; gal
